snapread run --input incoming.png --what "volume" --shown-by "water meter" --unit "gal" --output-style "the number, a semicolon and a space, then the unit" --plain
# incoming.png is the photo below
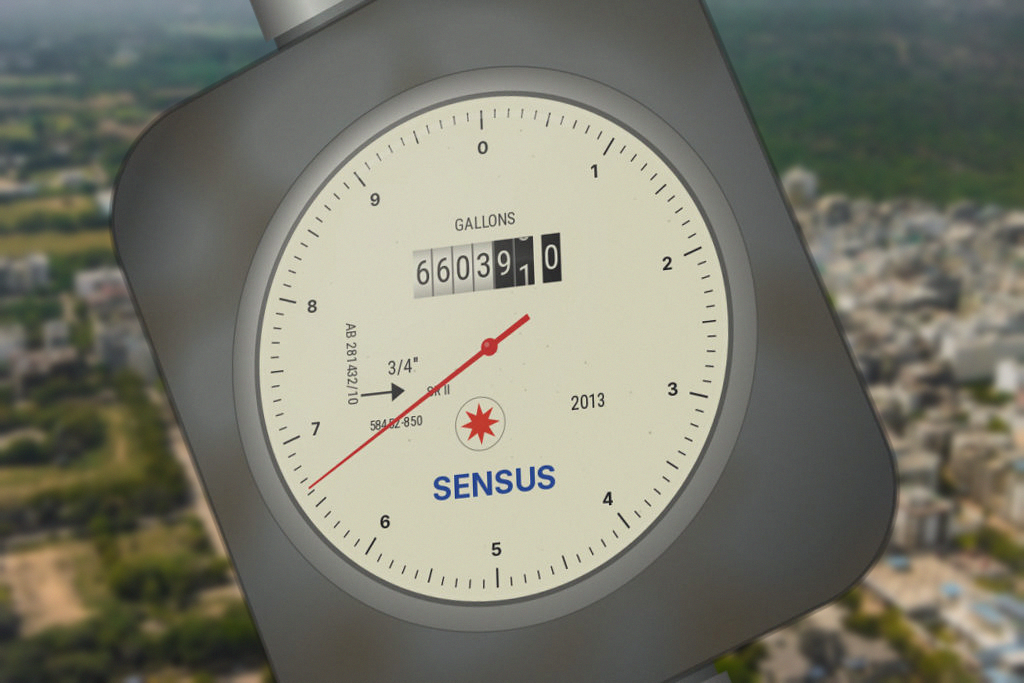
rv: 6603906.6; gal
